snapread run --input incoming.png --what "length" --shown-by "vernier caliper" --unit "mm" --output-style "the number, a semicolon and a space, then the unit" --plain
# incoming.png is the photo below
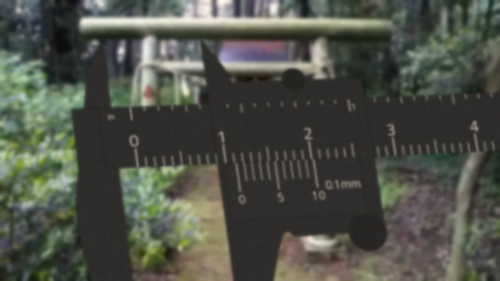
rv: 11.2; mm
